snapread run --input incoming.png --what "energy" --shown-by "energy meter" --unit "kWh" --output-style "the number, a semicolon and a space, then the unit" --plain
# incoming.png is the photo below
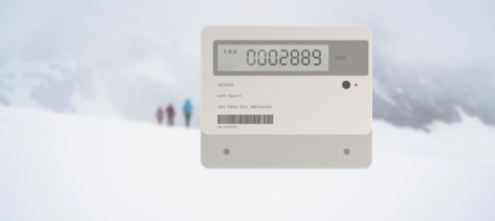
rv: 2889; kWh
